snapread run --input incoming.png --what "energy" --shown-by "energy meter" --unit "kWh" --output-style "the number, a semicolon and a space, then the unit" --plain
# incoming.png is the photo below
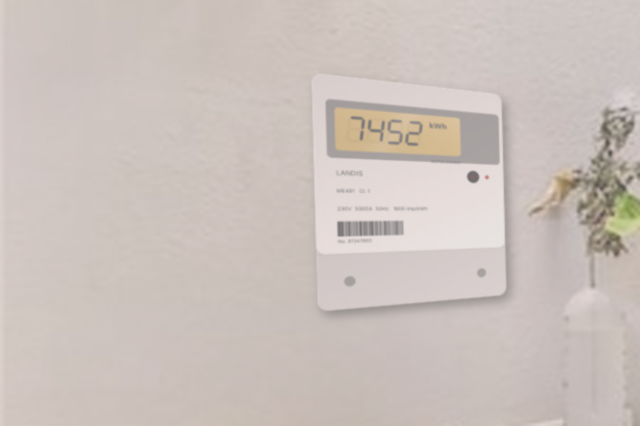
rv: 7452; kWh
